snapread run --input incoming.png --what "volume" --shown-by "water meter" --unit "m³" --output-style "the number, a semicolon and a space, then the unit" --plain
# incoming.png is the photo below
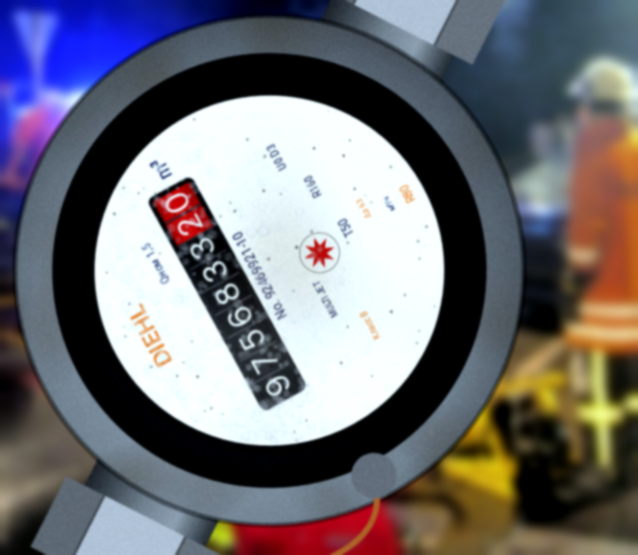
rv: 9756833.20; m³
